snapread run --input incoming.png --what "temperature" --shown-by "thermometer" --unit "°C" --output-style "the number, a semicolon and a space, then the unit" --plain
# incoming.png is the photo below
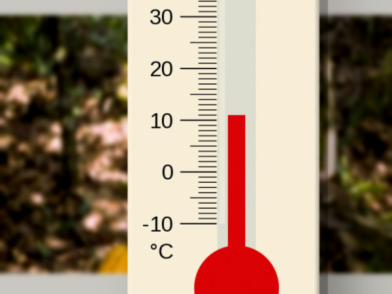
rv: 11; °C
